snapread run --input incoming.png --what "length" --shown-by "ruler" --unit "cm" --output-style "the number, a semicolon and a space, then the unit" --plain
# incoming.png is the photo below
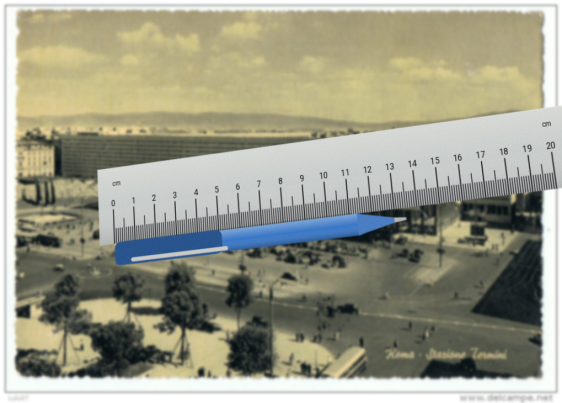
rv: 13.5; cm
